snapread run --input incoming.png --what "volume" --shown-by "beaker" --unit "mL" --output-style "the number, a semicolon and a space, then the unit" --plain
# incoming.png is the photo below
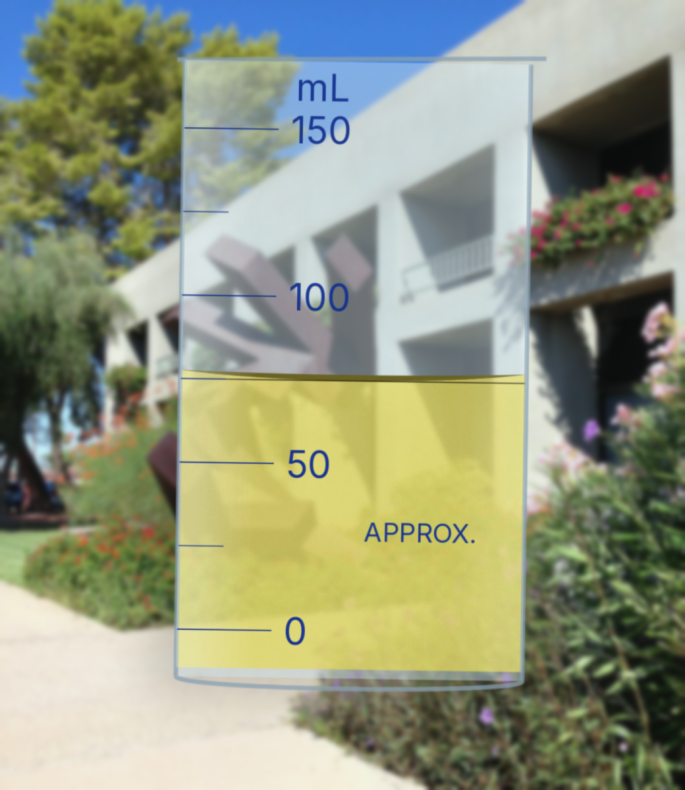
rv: 75; mL
